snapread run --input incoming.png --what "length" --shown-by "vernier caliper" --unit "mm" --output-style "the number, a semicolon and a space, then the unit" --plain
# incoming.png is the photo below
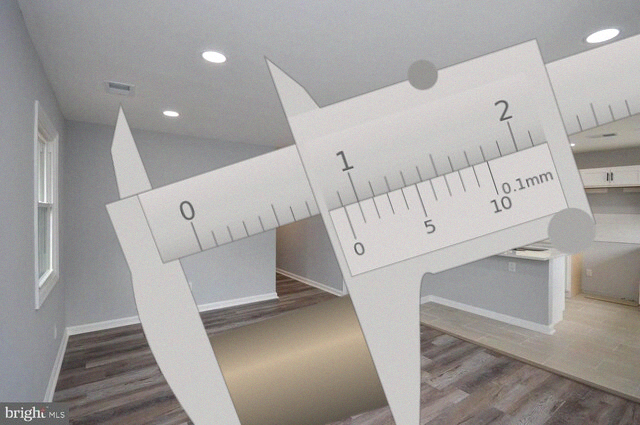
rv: 9.1; mm
